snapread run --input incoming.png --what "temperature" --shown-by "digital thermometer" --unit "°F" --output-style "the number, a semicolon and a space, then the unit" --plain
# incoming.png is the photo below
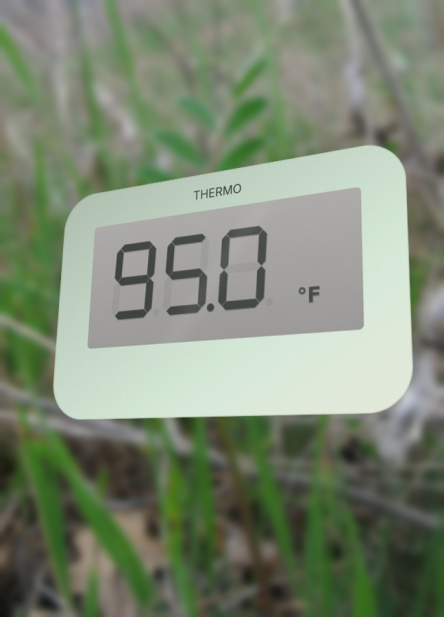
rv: 95.0; °F
